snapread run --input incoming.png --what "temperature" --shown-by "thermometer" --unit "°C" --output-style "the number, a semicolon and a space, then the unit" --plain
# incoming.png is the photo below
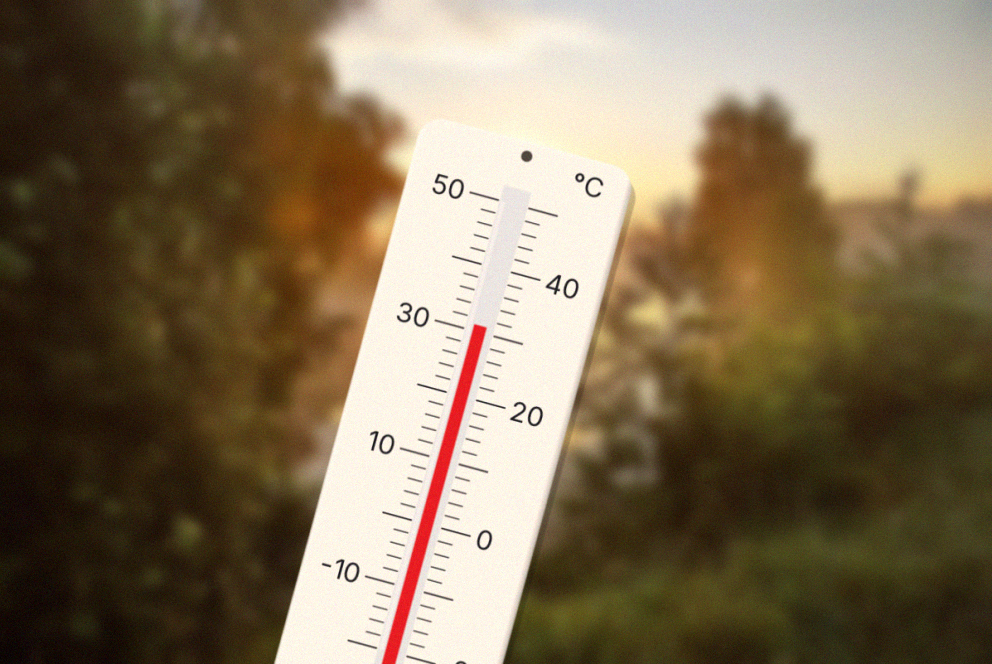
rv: 31; °C
